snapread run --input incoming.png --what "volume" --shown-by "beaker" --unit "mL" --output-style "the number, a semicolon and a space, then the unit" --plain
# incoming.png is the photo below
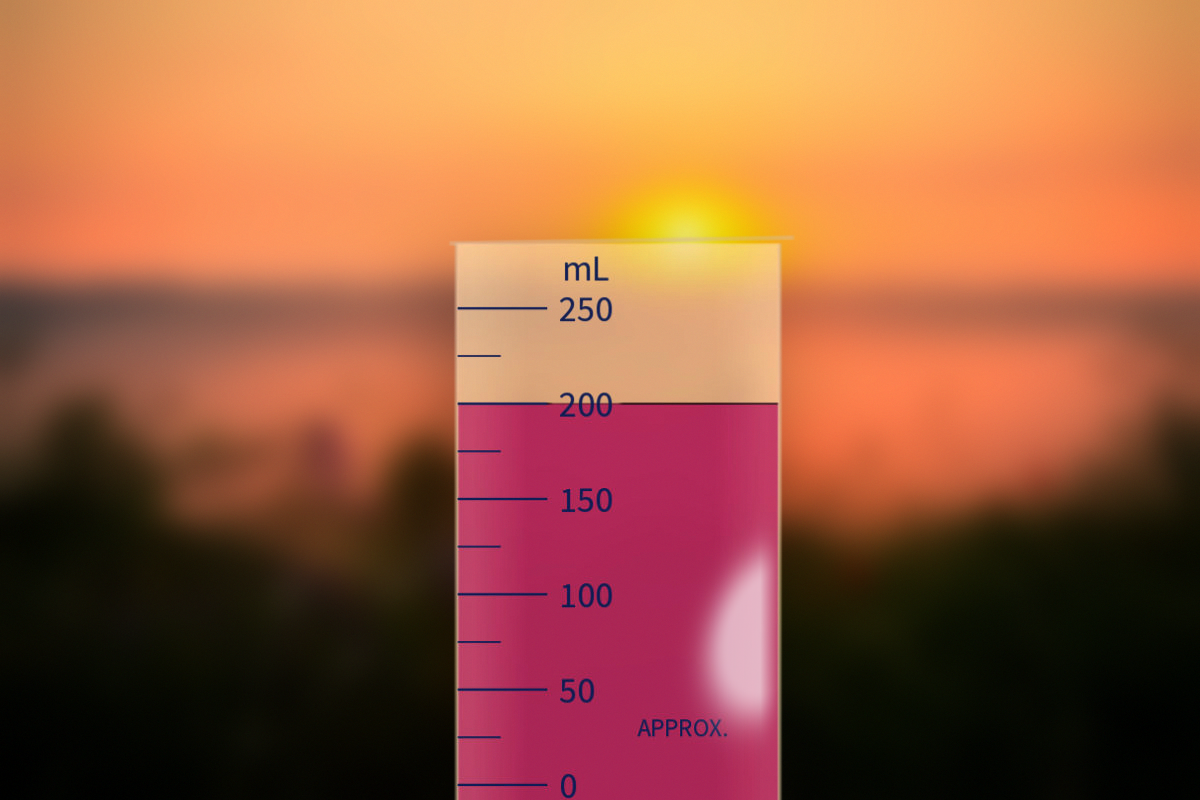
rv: 200; mL
